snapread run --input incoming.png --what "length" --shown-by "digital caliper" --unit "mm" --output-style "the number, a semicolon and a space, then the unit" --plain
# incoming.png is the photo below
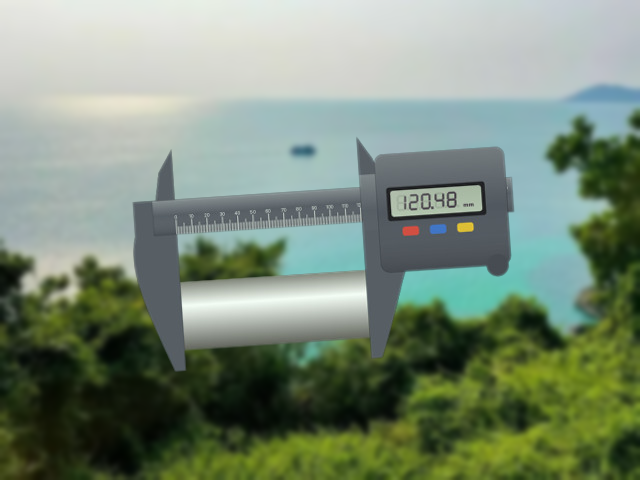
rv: 120.48; mm
